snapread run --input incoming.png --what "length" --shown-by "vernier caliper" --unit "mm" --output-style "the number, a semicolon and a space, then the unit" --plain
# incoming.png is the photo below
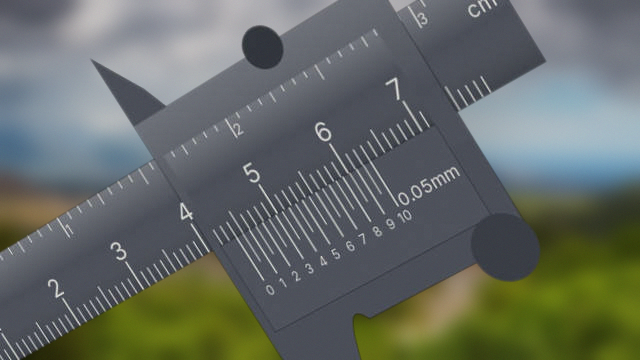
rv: 44.0; mm
